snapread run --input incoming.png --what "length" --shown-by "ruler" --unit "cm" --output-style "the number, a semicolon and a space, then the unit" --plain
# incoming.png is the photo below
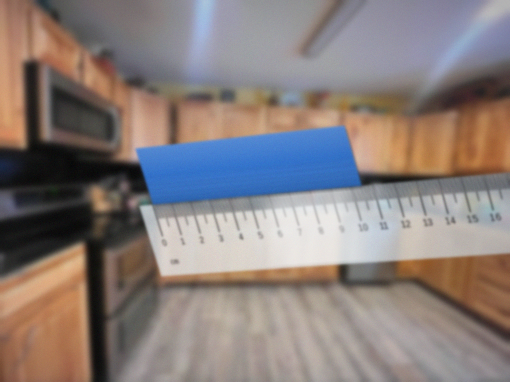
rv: 10.5; cm
